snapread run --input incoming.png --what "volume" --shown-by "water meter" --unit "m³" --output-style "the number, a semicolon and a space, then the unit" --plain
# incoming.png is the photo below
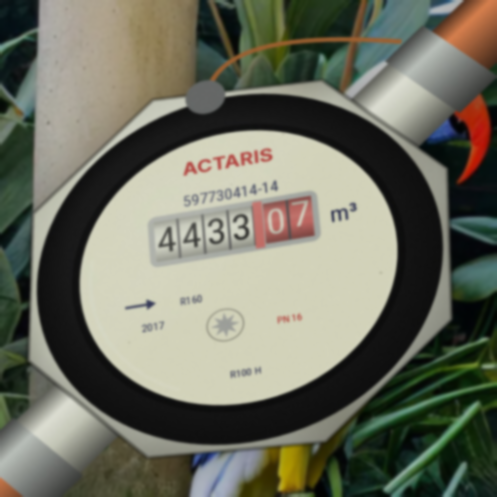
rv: 4433.07; m³
